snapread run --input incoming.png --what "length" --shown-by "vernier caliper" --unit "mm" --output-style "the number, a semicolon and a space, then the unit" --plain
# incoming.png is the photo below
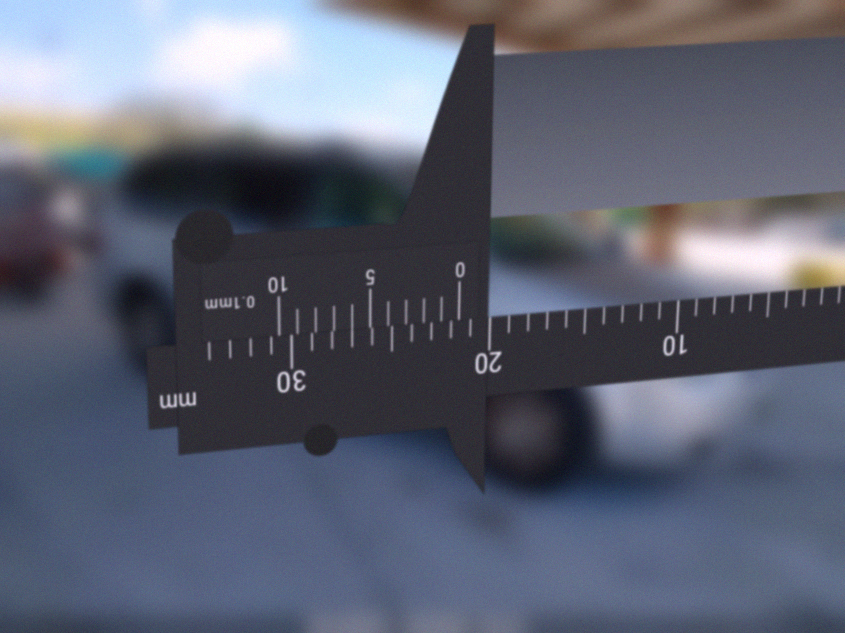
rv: 21.6; mm
